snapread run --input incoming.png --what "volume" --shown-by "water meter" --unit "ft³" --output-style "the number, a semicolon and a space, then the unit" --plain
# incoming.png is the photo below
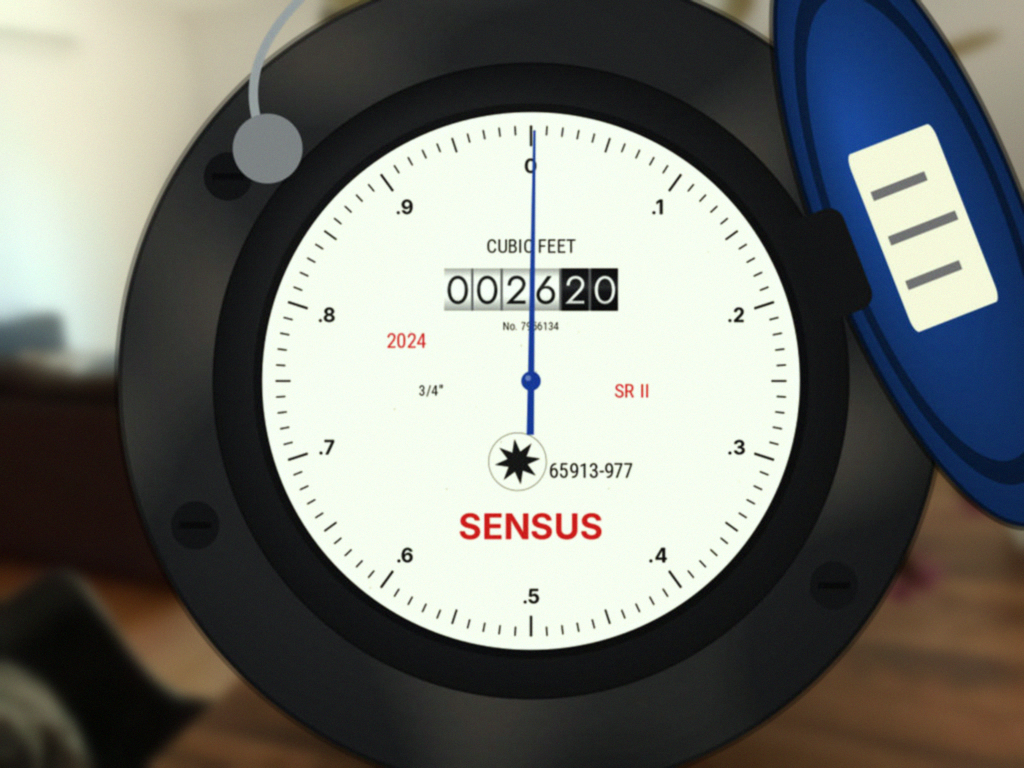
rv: 2620.00; ft³
